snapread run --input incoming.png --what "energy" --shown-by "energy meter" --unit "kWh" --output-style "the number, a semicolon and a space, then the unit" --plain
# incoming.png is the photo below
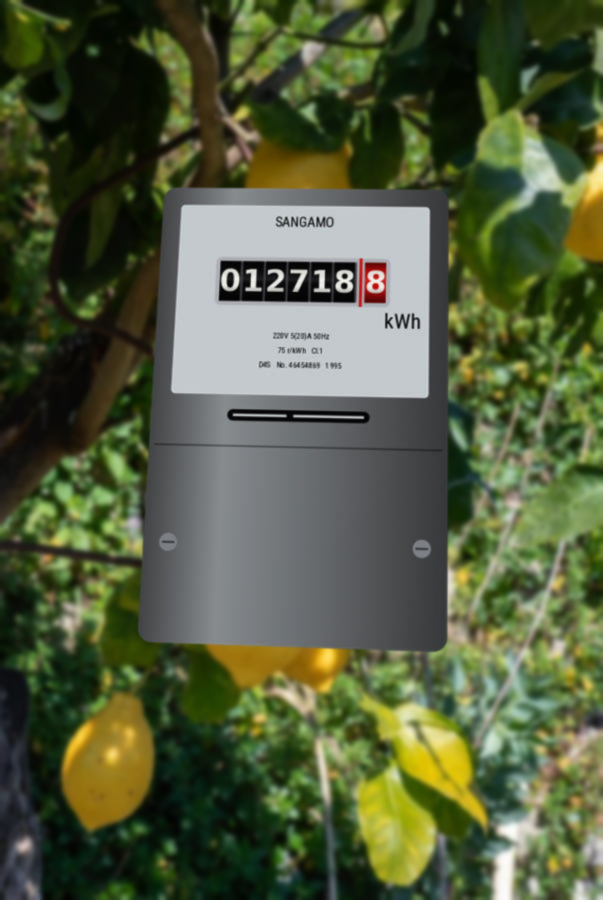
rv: 12718.8; kWh
